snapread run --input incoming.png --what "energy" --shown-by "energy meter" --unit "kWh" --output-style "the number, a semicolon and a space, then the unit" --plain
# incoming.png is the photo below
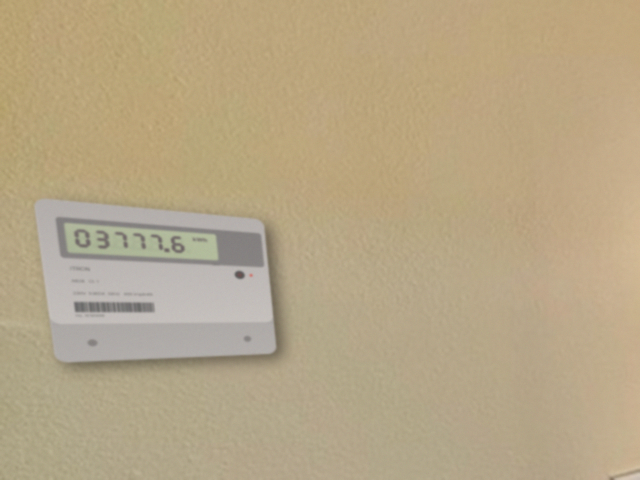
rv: 3777.6; kWh
